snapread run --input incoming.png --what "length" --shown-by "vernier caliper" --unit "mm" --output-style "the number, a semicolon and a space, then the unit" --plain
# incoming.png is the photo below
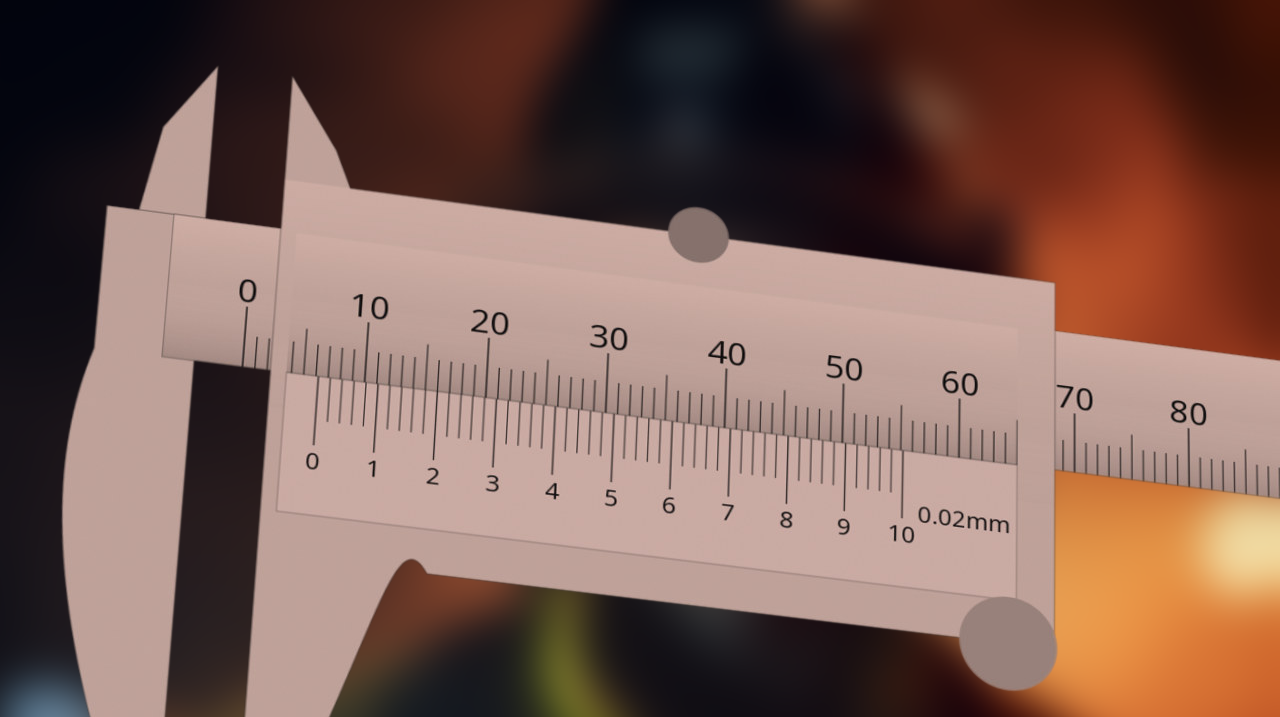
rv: 6.2; mm
